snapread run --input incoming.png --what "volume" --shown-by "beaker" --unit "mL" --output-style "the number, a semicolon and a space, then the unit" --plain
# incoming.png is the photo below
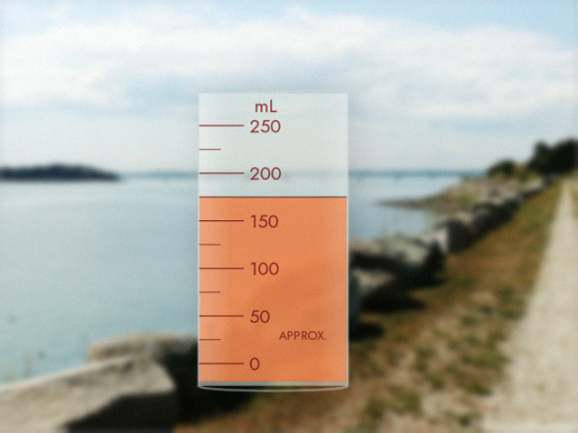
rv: 175; mL
